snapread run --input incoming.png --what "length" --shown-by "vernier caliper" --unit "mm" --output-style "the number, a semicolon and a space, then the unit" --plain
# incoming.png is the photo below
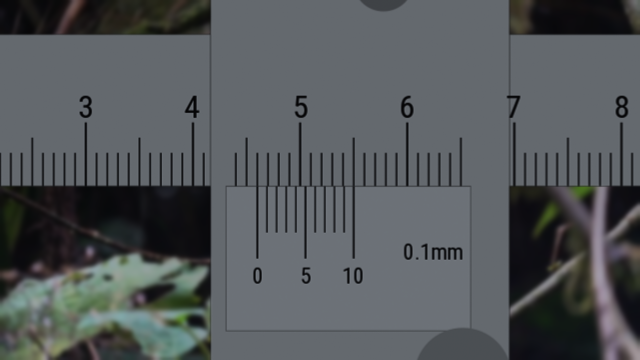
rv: 46.0; mm
